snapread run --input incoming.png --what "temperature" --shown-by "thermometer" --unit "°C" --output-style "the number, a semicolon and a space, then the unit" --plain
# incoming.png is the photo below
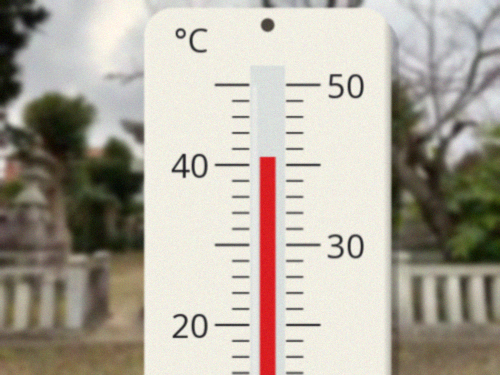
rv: 41; °C
